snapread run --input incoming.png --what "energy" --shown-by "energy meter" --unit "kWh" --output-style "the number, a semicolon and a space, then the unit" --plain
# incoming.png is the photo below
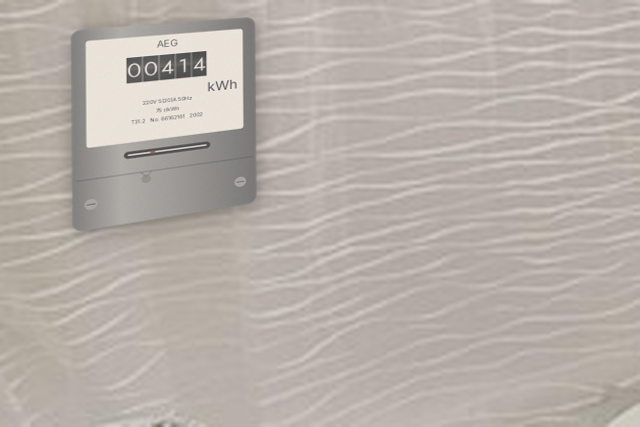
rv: 414; kWh
